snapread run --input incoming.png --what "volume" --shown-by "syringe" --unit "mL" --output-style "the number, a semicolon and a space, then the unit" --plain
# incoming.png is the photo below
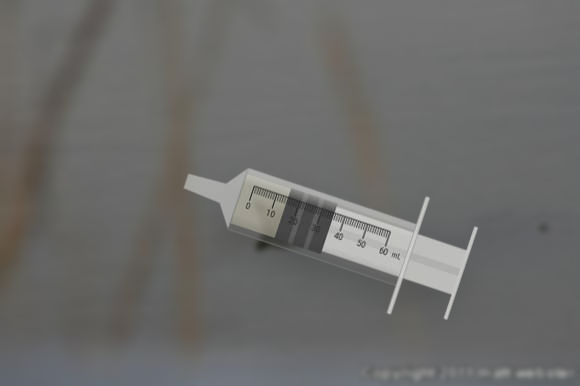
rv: 15; mL
